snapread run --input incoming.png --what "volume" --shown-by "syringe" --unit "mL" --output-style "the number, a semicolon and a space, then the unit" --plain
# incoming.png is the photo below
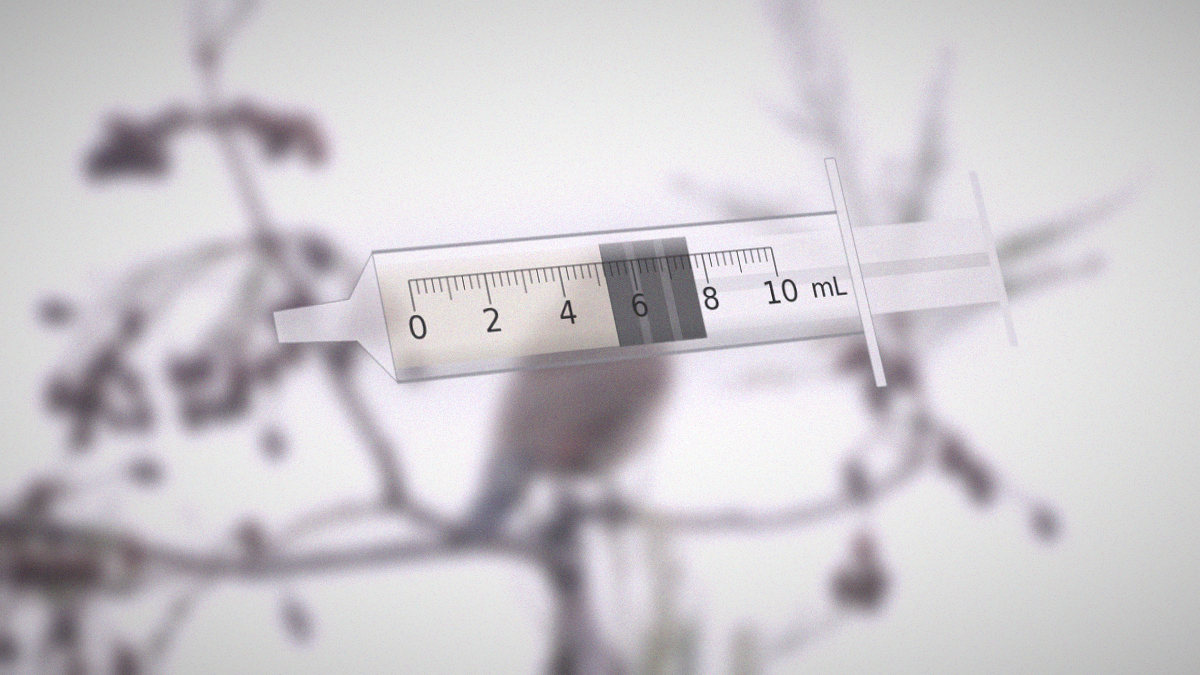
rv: 5.2; mL
